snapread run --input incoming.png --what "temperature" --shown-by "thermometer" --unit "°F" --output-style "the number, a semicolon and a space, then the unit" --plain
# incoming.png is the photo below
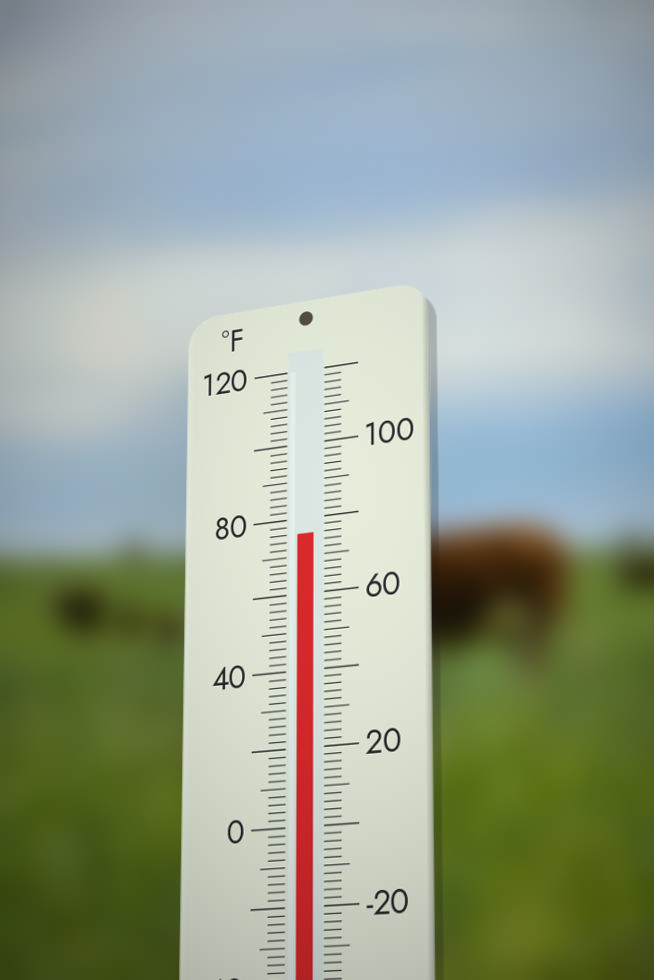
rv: 76; °F
